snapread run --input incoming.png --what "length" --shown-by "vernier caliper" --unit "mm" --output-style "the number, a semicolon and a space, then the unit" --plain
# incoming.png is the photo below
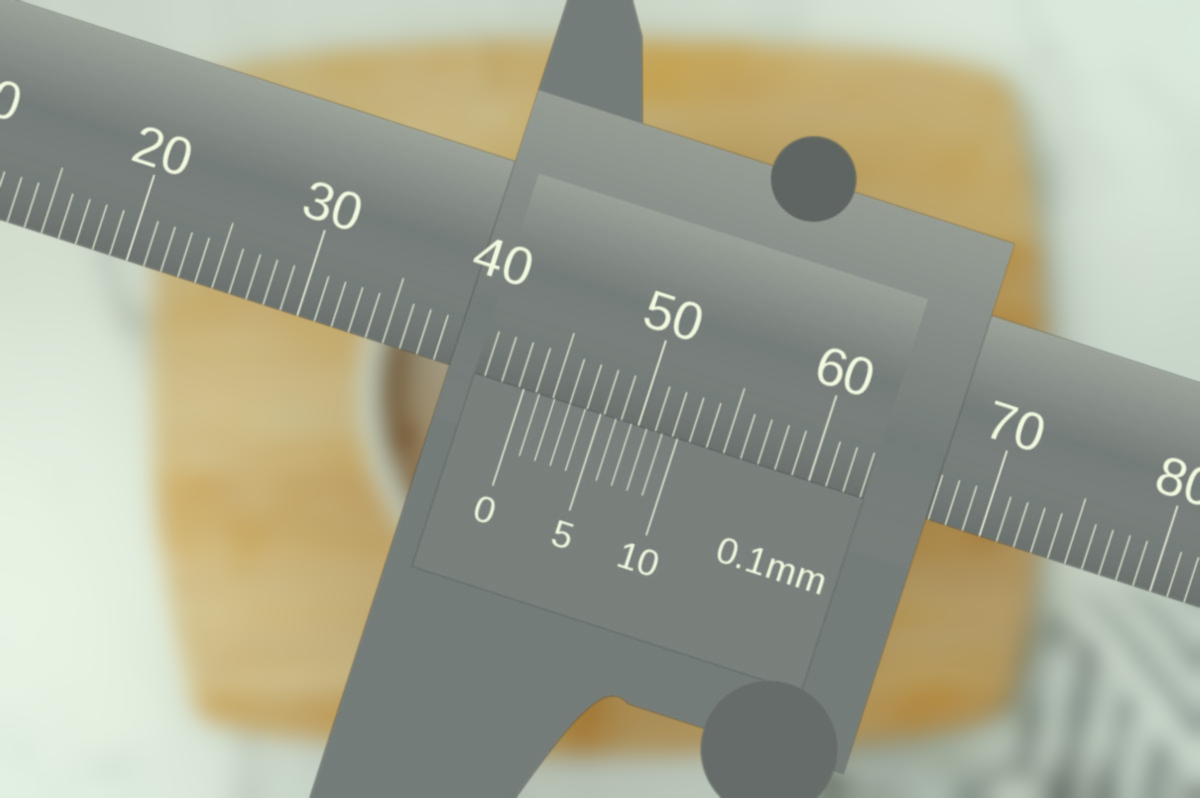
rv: 43.3; mm
